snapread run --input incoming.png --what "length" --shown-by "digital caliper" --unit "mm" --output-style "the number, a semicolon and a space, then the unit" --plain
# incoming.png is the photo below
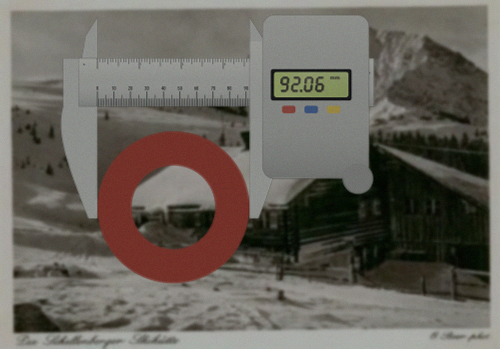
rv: 92.06; mm
